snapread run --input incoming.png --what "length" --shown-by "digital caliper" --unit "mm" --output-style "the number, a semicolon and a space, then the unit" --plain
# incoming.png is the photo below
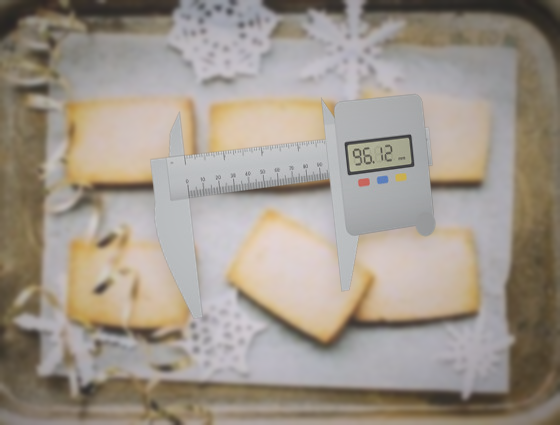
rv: 96.12; mm
